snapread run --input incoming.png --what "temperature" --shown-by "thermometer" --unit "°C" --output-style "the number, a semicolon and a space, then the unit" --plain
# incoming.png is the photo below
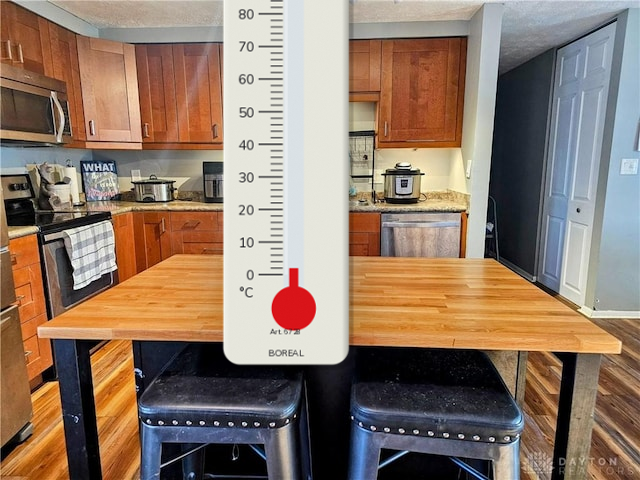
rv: 2; °C
